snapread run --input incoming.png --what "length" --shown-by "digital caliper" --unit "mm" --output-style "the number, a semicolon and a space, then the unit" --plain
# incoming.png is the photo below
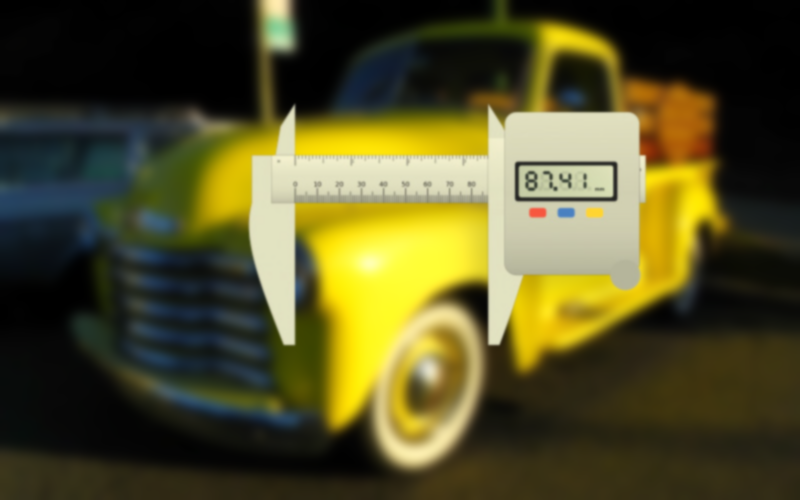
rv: 87.41; mm
